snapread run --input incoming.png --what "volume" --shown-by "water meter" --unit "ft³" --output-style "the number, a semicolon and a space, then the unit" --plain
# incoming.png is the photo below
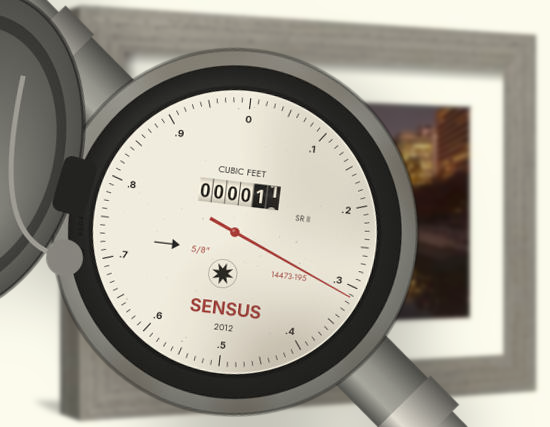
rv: 11.31; ft³
